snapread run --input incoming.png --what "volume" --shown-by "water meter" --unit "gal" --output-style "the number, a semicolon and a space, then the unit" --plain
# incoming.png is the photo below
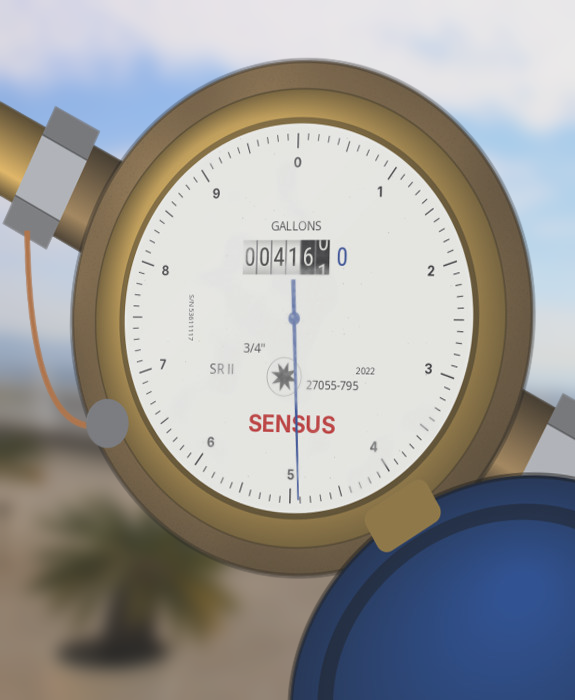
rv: 41604.9; gal
